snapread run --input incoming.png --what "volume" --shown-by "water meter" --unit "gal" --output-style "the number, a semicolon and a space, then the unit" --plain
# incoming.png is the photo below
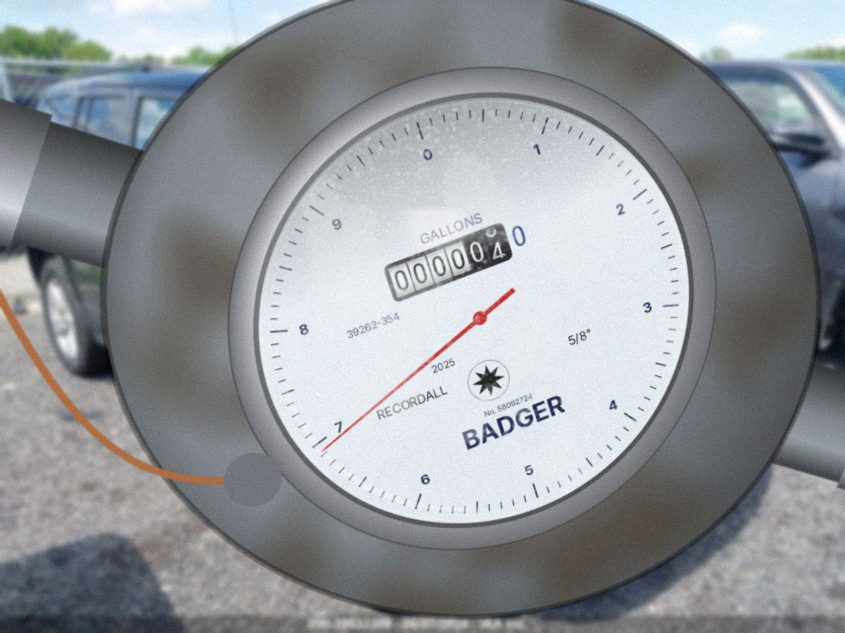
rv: 36.9; gal
